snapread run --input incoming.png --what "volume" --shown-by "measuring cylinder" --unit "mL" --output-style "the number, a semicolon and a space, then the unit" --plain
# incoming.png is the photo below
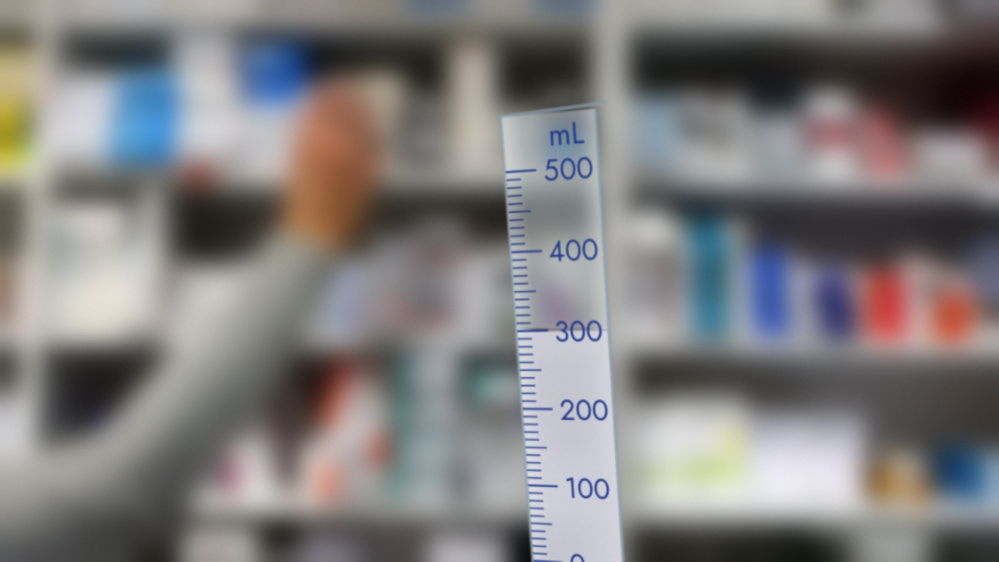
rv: 300; mL
